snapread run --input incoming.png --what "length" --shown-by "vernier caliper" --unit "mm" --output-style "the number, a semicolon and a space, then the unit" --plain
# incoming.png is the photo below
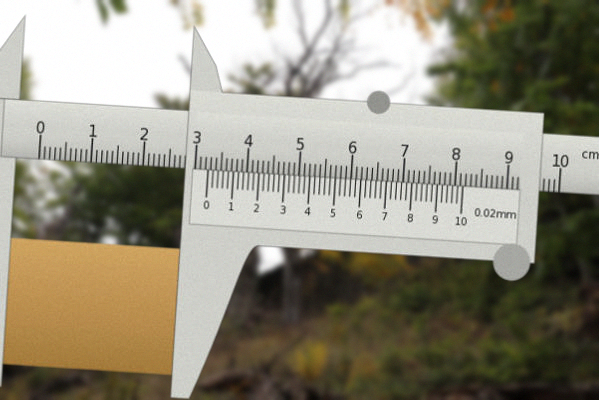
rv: 32.5; mm
